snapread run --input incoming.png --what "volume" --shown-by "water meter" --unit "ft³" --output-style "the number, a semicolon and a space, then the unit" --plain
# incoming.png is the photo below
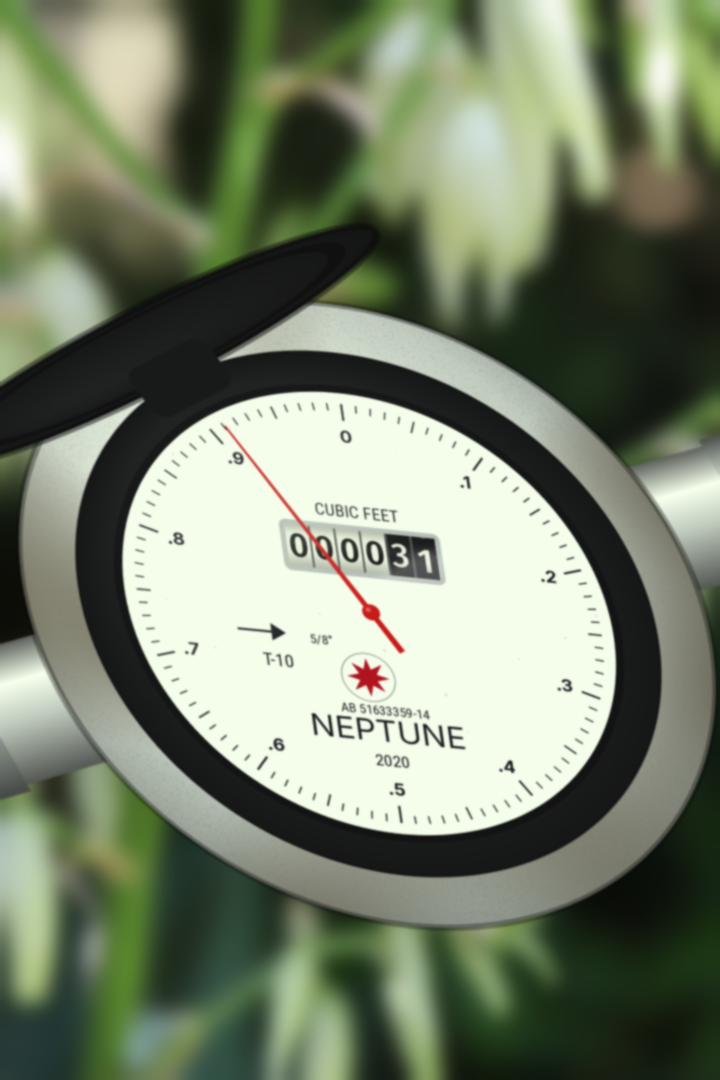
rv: 30.91; ft³
